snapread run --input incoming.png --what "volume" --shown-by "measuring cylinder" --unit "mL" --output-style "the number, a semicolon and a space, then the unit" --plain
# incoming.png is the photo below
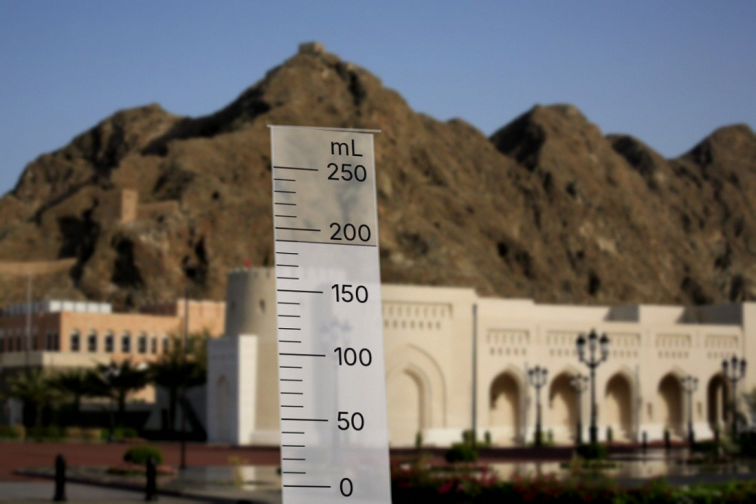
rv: 190; mL
